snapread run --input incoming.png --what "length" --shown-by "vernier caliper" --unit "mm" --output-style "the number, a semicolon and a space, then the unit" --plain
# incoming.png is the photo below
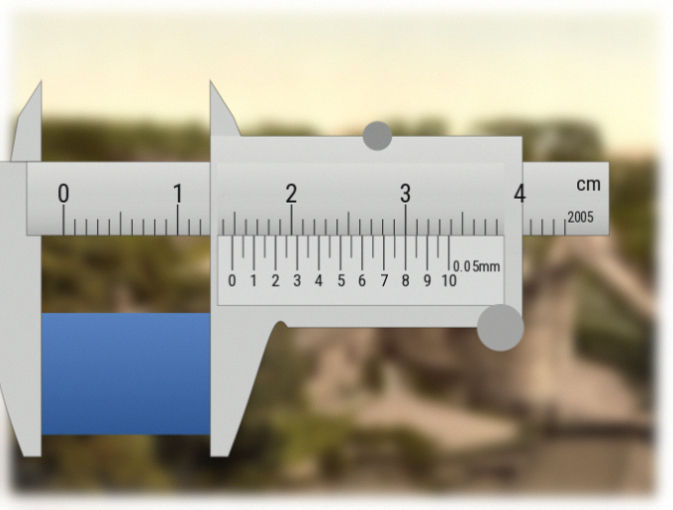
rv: 14.8; mm
